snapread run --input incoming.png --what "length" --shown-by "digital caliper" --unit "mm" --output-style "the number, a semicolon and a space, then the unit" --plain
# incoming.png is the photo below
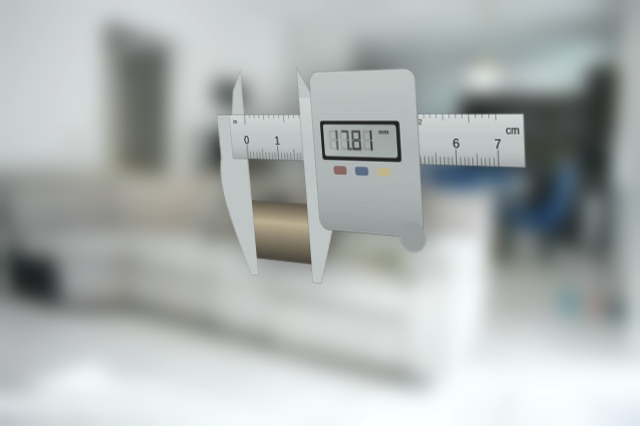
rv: 17.81; mm
